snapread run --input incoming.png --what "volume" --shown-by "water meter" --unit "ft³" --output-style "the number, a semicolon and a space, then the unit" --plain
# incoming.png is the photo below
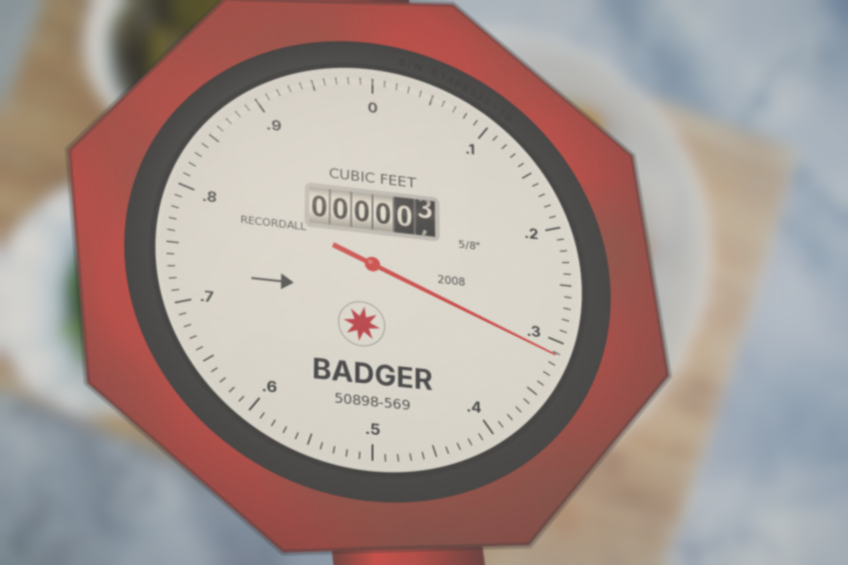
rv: 3.31; ft³
